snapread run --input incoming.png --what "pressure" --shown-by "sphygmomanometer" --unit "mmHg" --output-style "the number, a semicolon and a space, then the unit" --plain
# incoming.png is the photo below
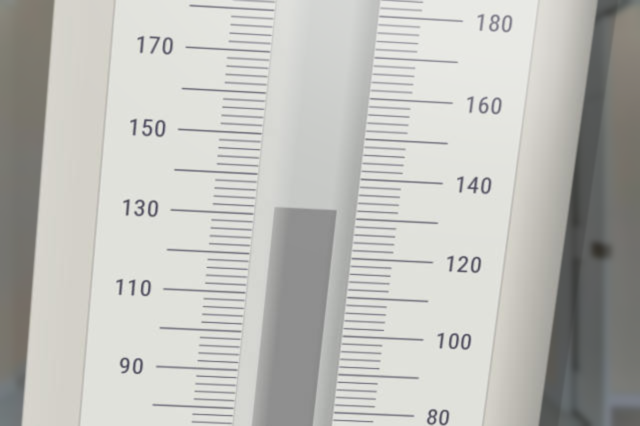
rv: 132; mmHg
